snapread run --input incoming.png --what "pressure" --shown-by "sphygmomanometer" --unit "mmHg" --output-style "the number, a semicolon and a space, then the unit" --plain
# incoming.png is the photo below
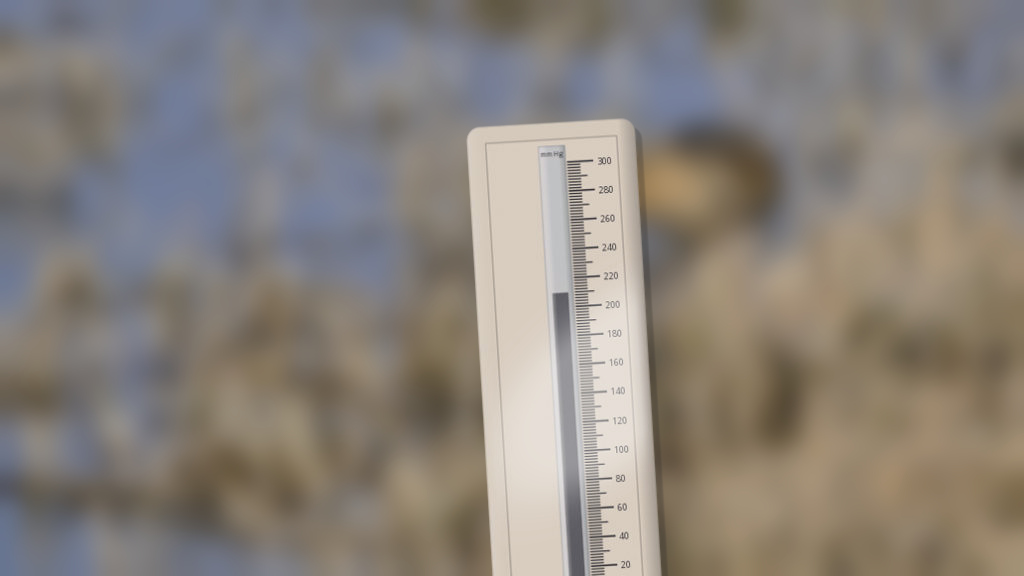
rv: 210; mmHg
